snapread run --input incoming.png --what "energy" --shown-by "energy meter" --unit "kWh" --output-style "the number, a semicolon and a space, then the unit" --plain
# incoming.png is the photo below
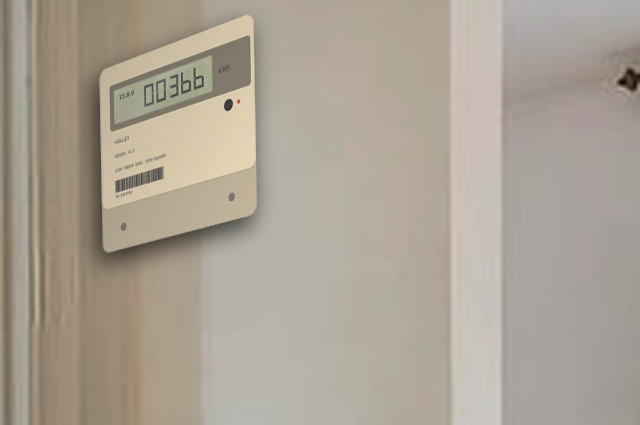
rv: 366; kWh
